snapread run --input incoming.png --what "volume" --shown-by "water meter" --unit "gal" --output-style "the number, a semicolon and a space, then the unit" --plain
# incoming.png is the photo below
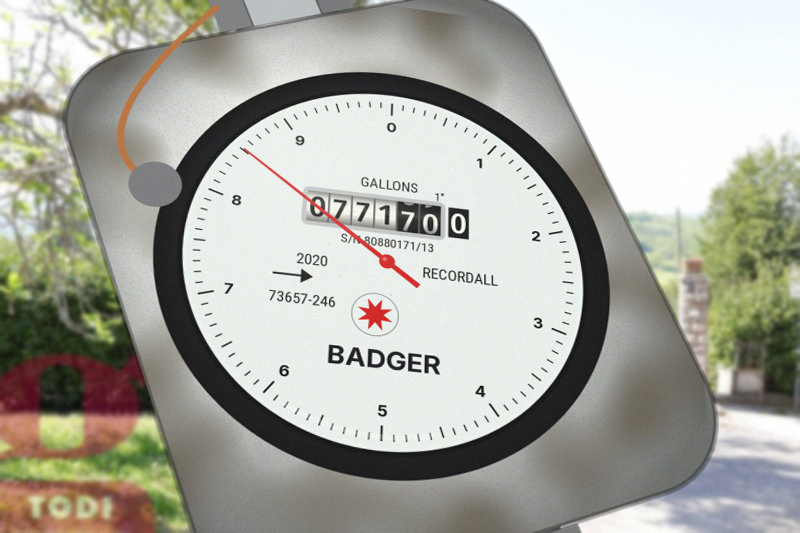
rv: 771698.5; gal
